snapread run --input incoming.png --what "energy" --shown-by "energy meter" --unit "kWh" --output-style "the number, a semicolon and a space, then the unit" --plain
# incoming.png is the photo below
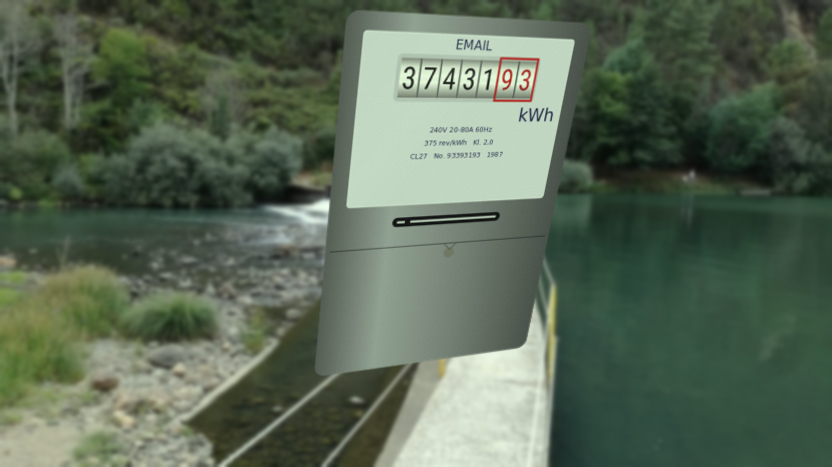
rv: 37431.93; kWh
